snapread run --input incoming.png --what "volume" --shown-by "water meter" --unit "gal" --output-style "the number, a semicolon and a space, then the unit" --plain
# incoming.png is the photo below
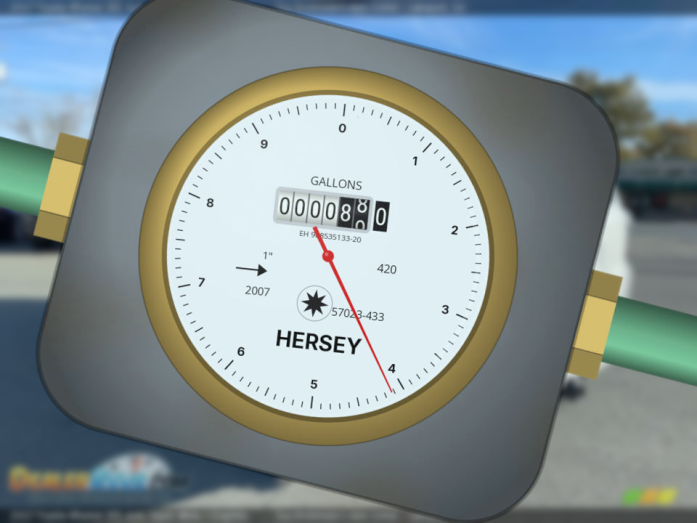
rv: 884.1; gal
